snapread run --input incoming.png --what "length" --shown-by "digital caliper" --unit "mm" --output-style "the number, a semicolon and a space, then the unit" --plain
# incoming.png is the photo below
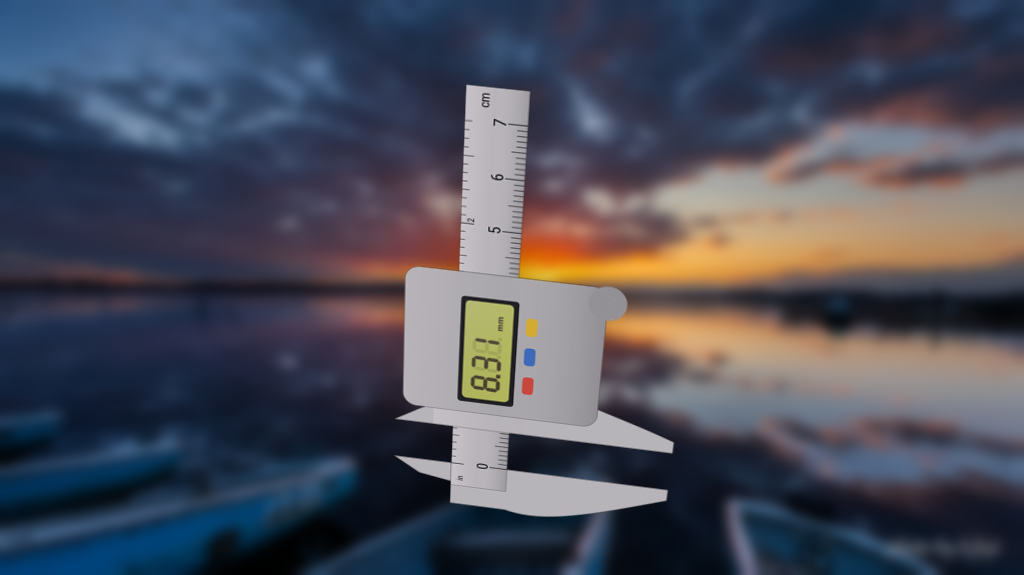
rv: 8.31; mm
